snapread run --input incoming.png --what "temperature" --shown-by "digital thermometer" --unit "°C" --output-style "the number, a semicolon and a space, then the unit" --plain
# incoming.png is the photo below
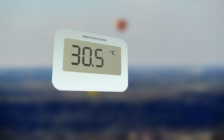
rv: 30.5; °C
